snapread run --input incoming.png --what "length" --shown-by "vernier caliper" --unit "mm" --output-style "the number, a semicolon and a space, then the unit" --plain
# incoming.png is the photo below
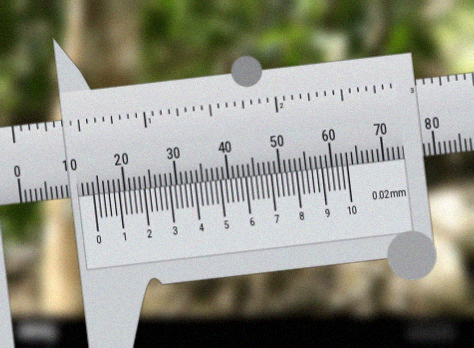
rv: 14.0; mm
